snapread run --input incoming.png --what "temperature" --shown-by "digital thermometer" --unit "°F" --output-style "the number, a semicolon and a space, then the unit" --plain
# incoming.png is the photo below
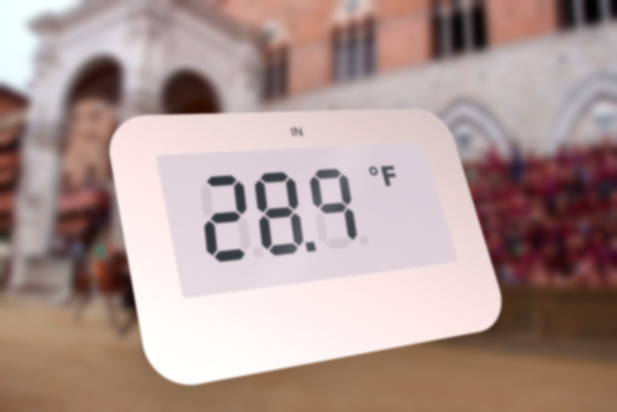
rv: 28.9; °F
